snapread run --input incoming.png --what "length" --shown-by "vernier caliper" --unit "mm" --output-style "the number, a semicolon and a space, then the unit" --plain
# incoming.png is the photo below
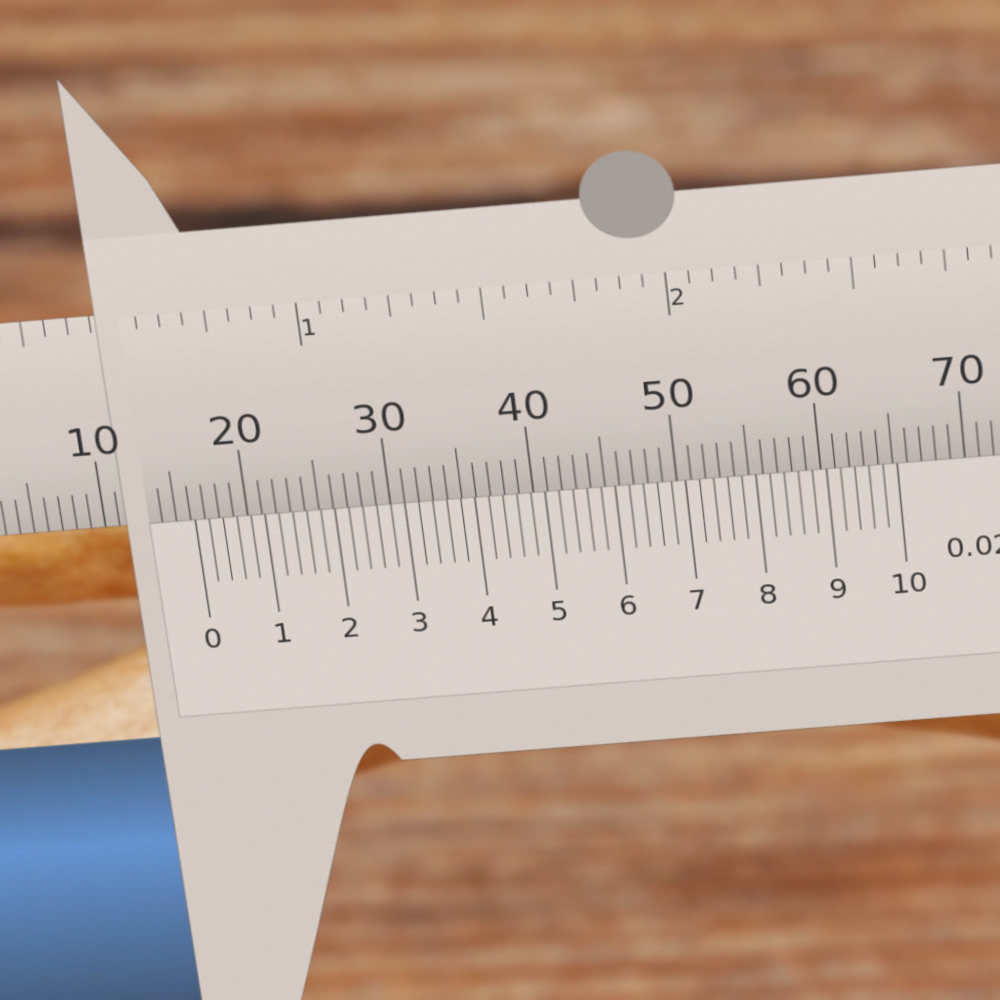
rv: 16.3; mm
